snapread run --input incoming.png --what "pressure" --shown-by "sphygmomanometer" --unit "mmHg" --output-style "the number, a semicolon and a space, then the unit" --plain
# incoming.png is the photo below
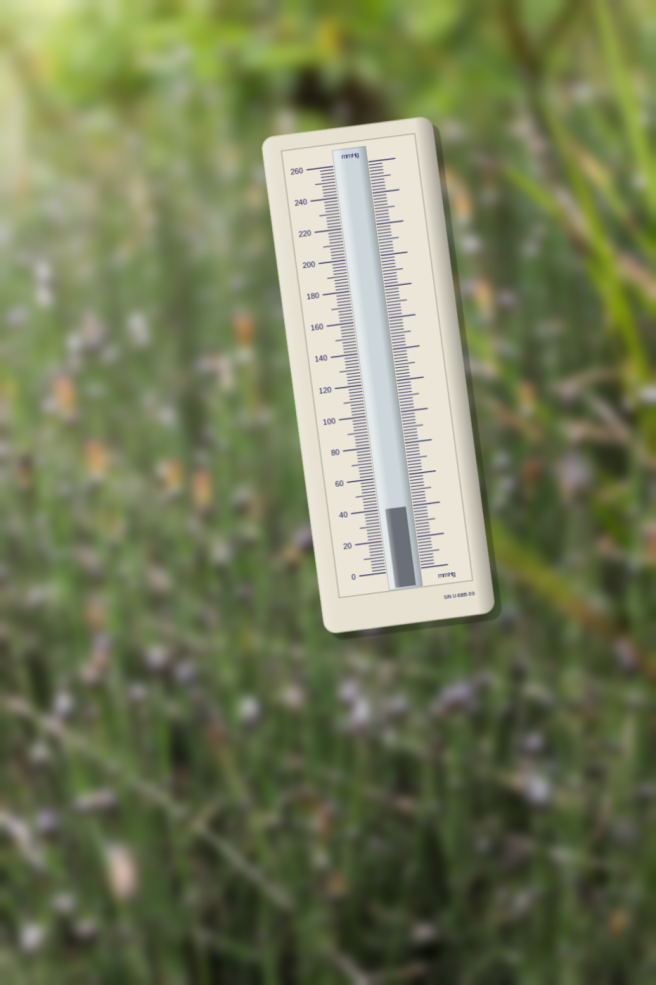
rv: 40; mmHg
